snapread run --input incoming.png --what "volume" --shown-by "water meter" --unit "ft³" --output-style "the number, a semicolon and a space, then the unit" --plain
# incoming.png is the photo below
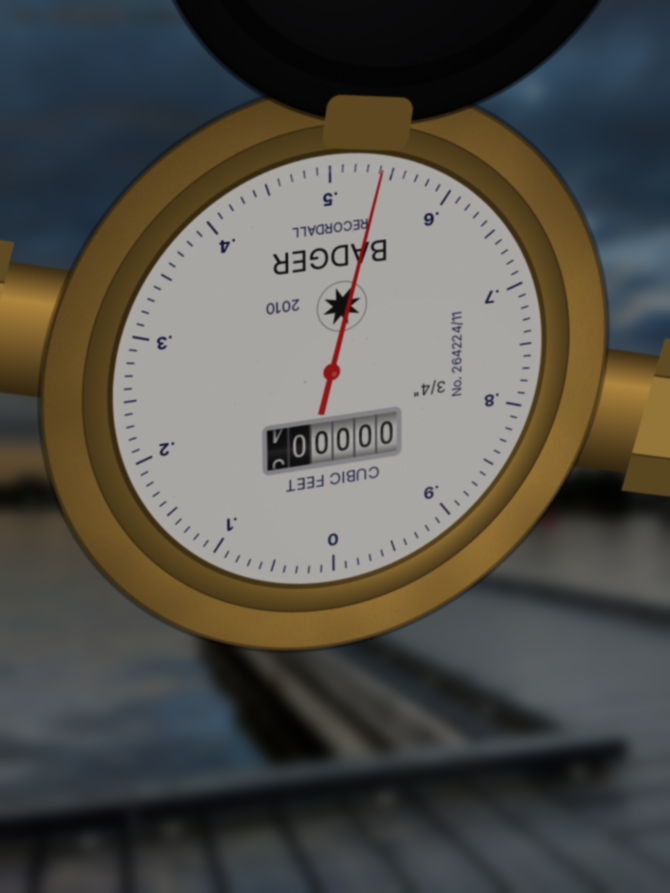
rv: 3.54; ft³
